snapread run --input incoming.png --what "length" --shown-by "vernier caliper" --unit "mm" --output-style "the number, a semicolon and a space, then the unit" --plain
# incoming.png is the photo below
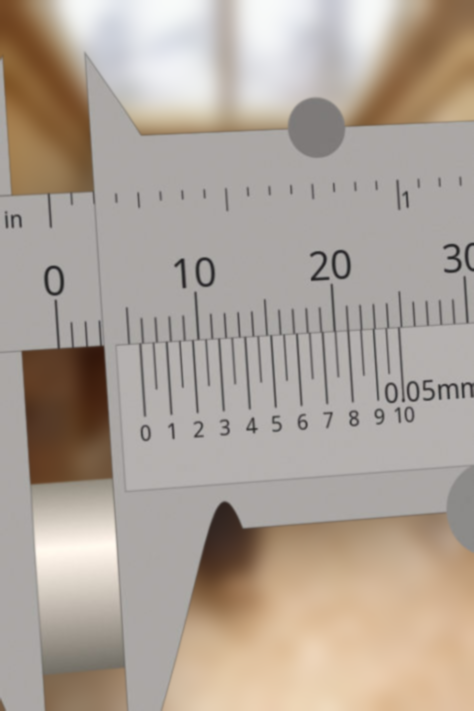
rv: 5.8; mm
